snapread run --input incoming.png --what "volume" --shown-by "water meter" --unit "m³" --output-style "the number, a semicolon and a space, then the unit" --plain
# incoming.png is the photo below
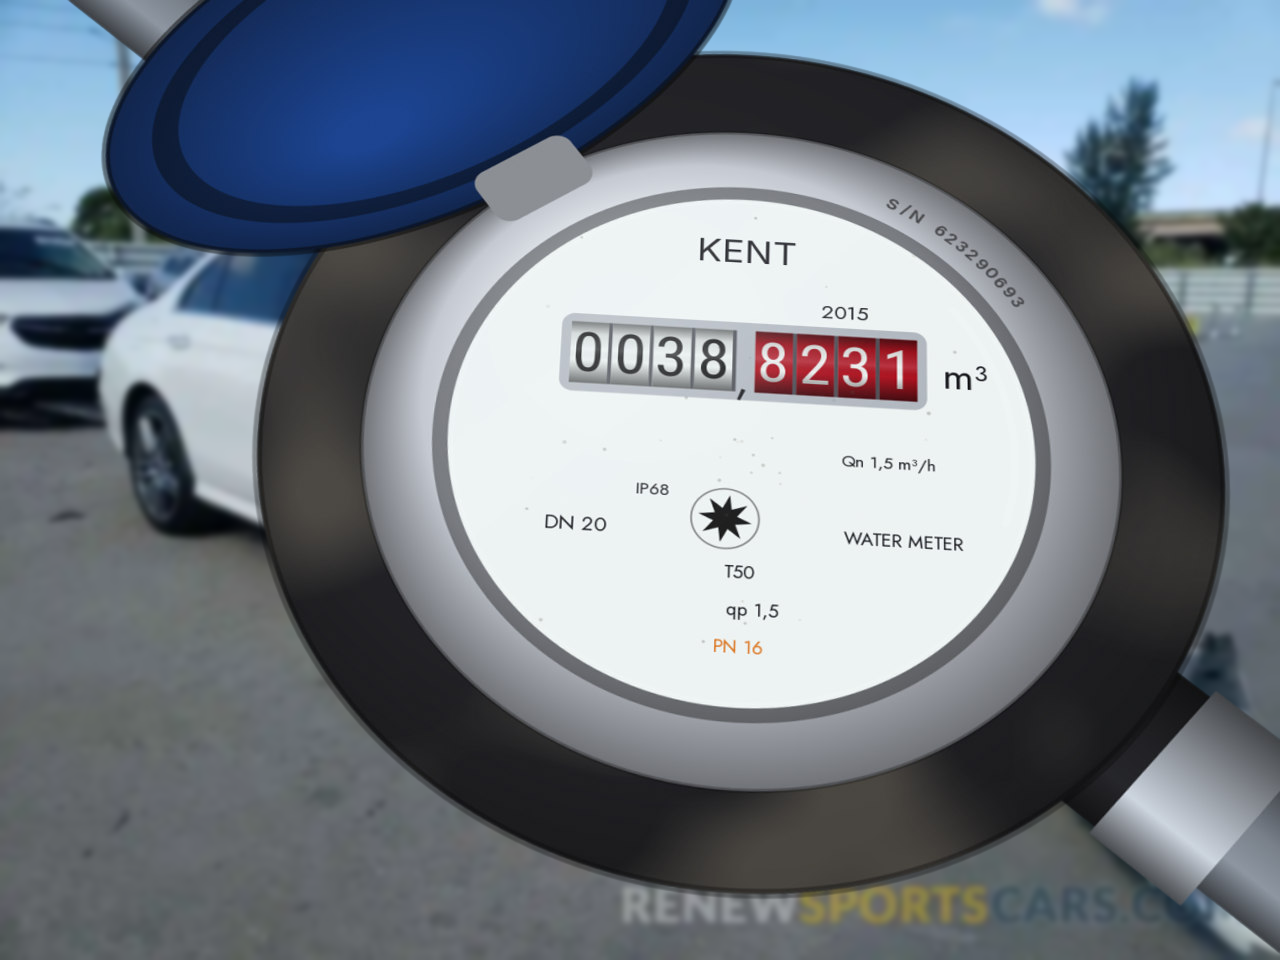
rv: 38.8231; m³
